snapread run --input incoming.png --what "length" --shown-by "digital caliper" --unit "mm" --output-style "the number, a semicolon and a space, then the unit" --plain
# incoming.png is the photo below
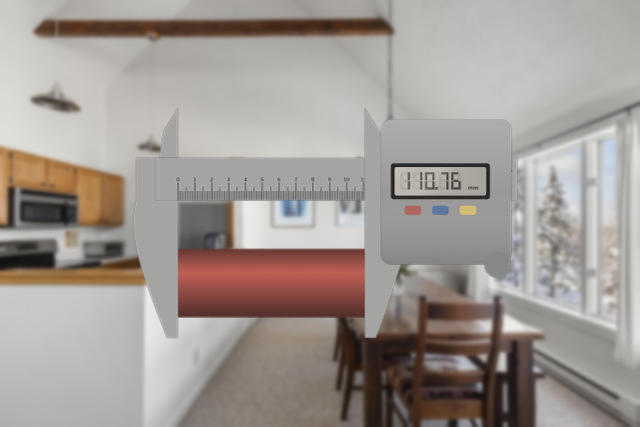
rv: 110.76; mm
